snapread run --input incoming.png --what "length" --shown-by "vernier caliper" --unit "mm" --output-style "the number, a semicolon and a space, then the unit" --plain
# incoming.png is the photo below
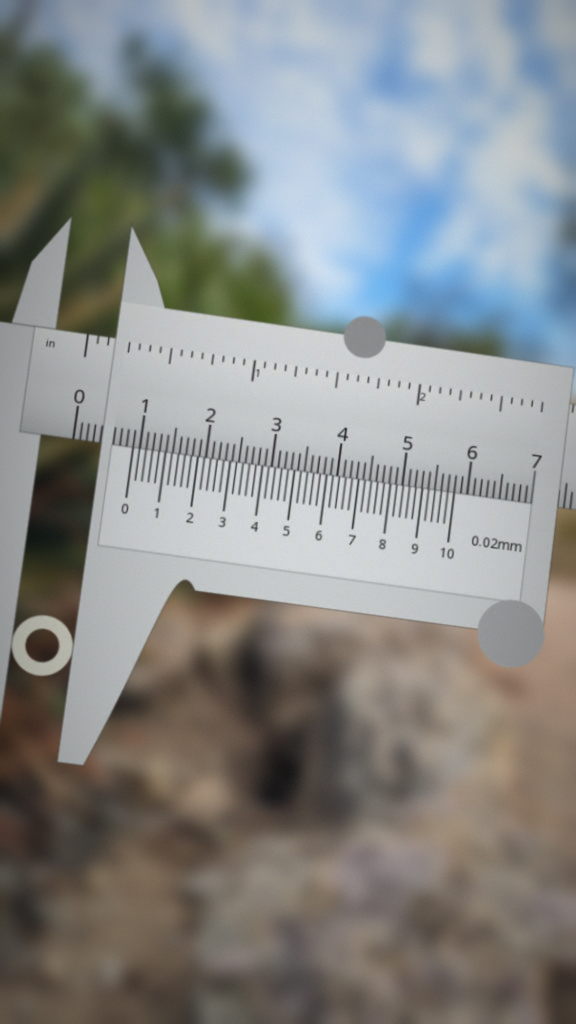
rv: 9.0; mm
